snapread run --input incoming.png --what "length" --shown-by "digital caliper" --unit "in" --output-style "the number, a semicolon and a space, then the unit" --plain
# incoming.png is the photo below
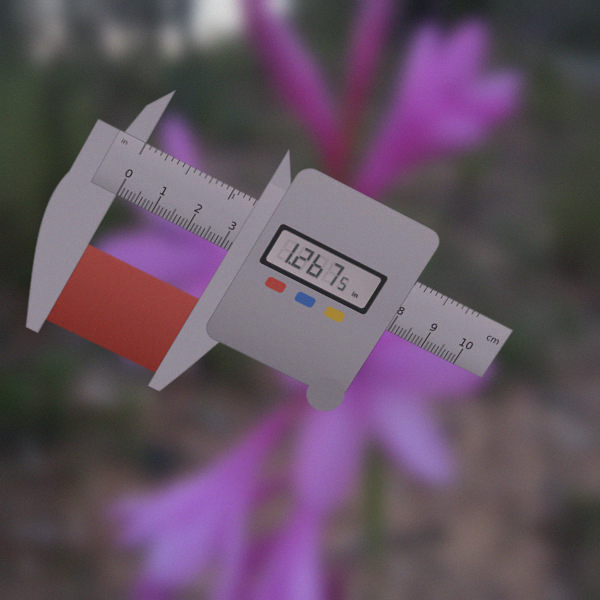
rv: 1.2675; in
